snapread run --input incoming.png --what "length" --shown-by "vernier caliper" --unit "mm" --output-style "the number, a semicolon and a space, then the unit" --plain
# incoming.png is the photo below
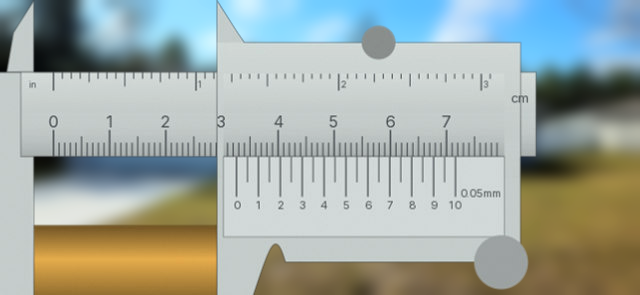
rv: 32.6; mm
